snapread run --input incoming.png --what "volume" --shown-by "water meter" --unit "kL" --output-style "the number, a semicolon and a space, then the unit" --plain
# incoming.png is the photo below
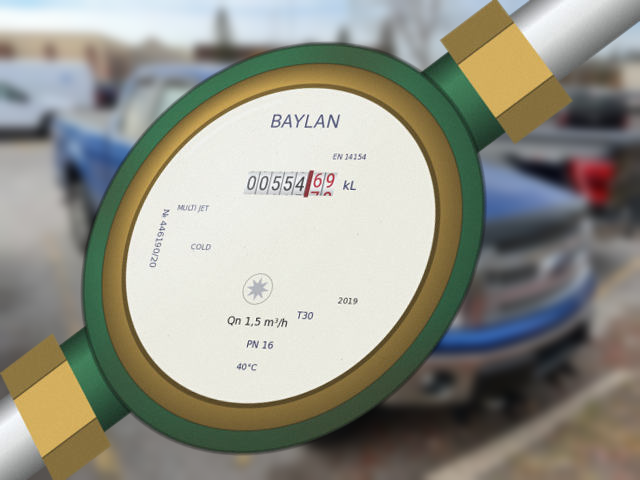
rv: 554.69; kL
